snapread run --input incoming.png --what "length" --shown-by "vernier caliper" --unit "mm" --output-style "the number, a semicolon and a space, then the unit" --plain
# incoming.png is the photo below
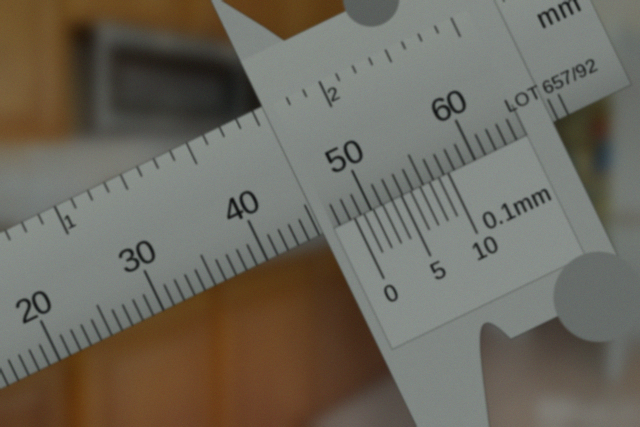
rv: 48.4; mm
